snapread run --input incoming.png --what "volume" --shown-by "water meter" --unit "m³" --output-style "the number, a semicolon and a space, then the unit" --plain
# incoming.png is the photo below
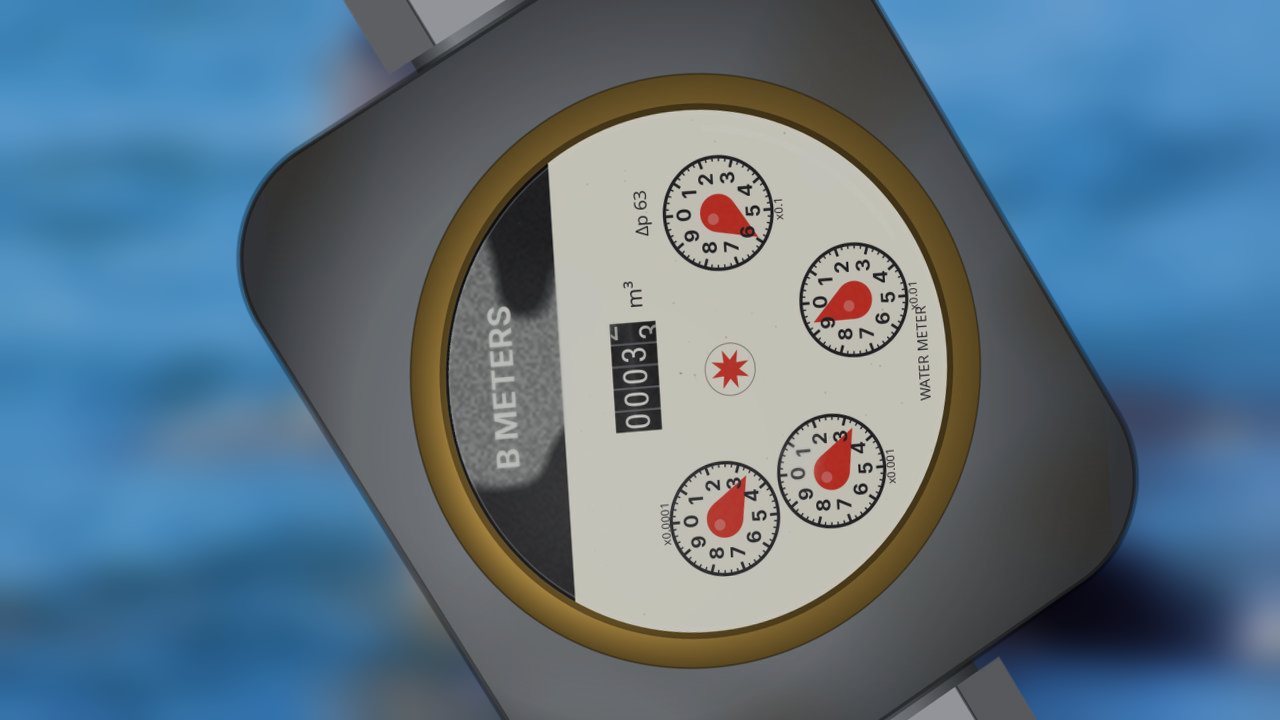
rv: 32.5933; m³
